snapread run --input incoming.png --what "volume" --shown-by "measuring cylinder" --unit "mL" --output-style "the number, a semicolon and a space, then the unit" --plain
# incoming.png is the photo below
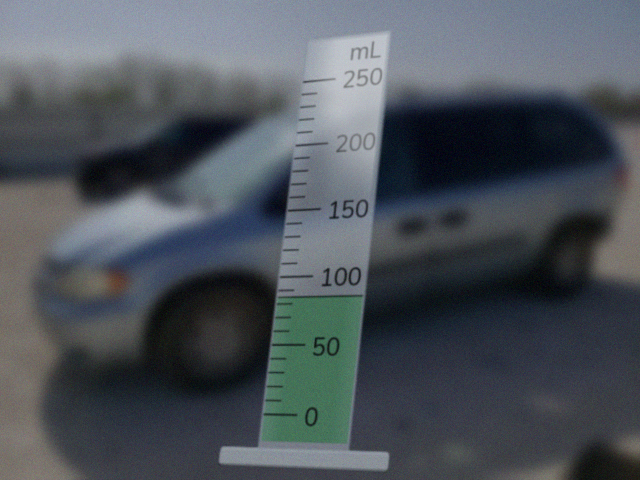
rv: 85; mL
